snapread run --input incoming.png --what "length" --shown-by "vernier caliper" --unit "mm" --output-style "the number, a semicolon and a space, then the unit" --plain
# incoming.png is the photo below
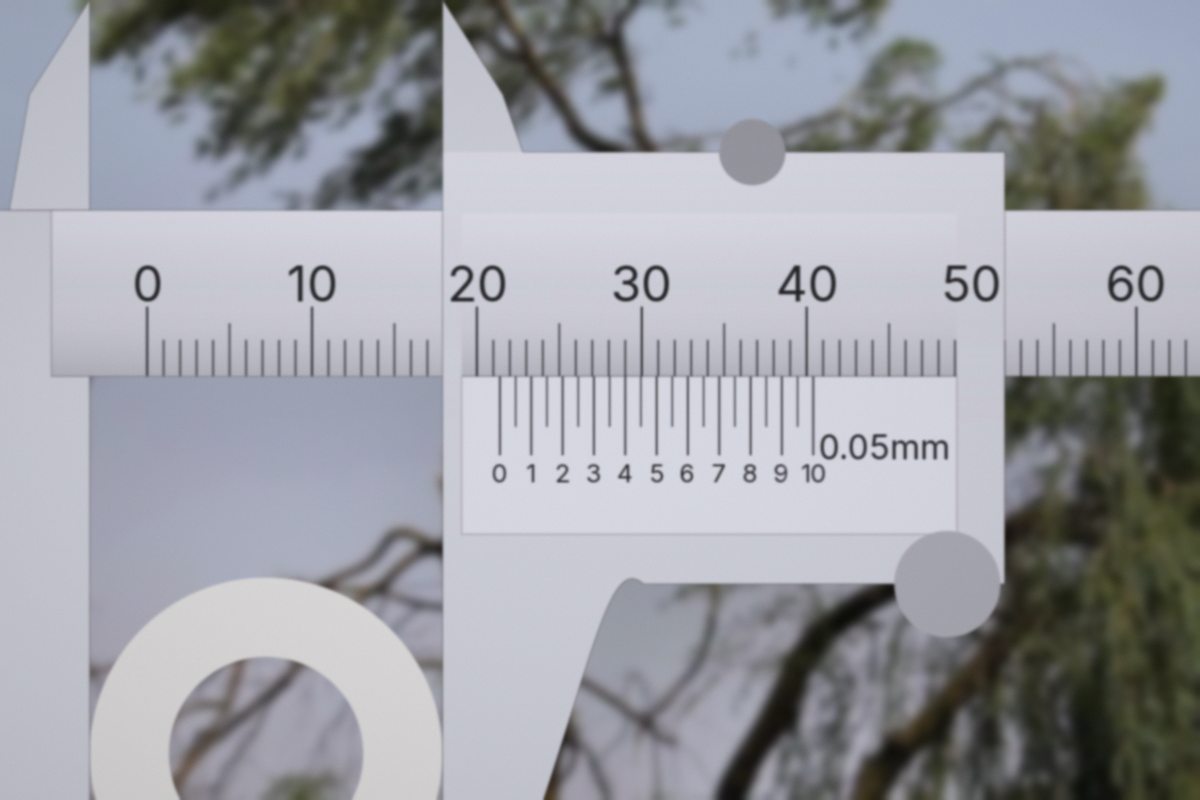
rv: 21.4; mm
